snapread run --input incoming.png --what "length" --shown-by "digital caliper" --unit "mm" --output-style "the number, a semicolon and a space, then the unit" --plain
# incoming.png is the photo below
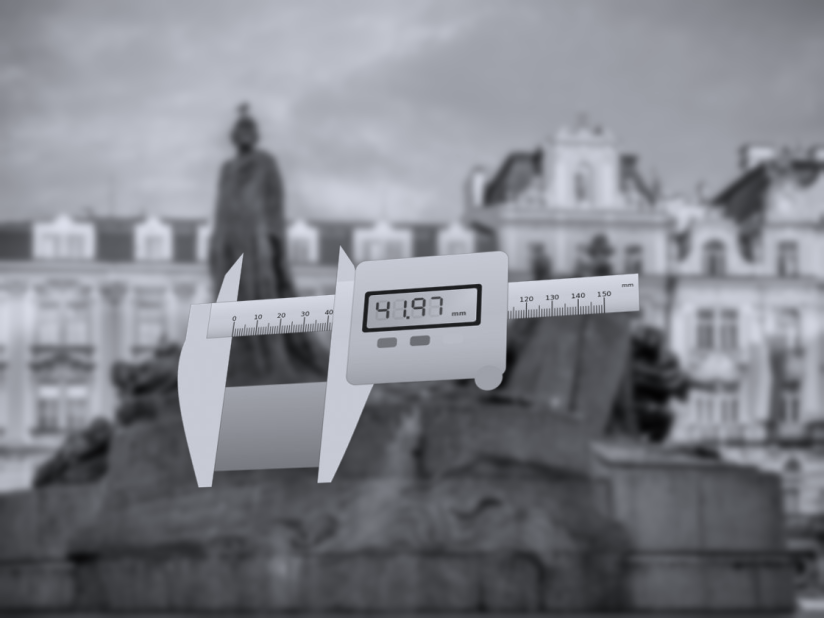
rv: 41.97; mm
